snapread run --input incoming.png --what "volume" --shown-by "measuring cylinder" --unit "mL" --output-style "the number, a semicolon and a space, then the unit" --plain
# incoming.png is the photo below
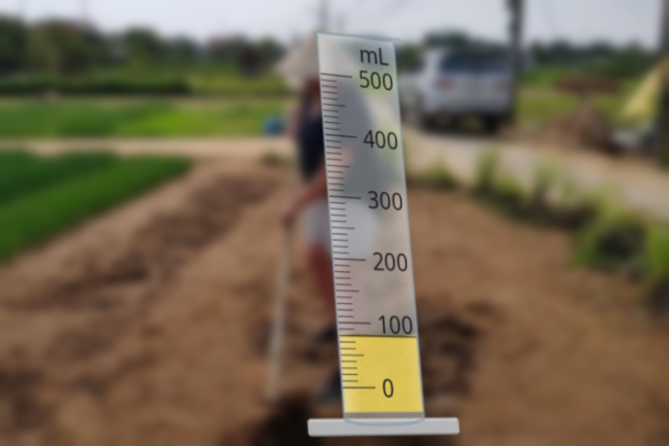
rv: 80; mL
